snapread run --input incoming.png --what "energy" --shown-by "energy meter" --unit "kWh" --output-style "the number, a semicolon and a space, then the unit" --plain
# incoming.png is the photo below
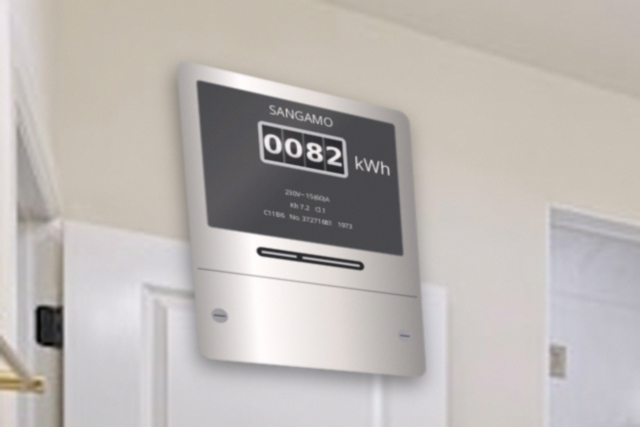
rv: 82; kWh
